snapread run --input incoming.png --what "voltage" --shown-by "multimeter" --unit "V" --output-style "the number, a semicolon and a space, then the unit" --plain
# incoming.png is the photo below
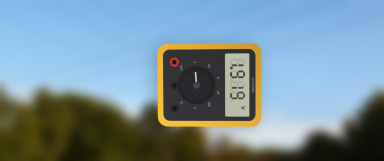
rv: 1.919; V
